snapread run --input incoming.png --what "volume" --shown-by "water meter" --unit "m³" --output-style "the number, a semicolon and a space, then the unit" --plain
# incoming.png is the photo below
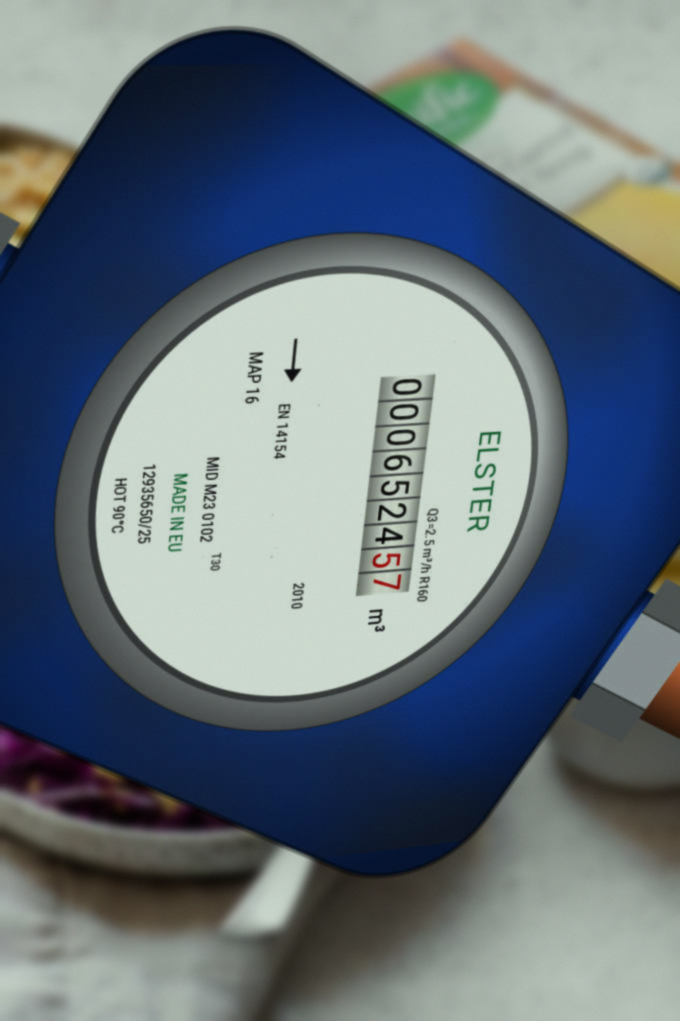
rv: 6524.57; m³
